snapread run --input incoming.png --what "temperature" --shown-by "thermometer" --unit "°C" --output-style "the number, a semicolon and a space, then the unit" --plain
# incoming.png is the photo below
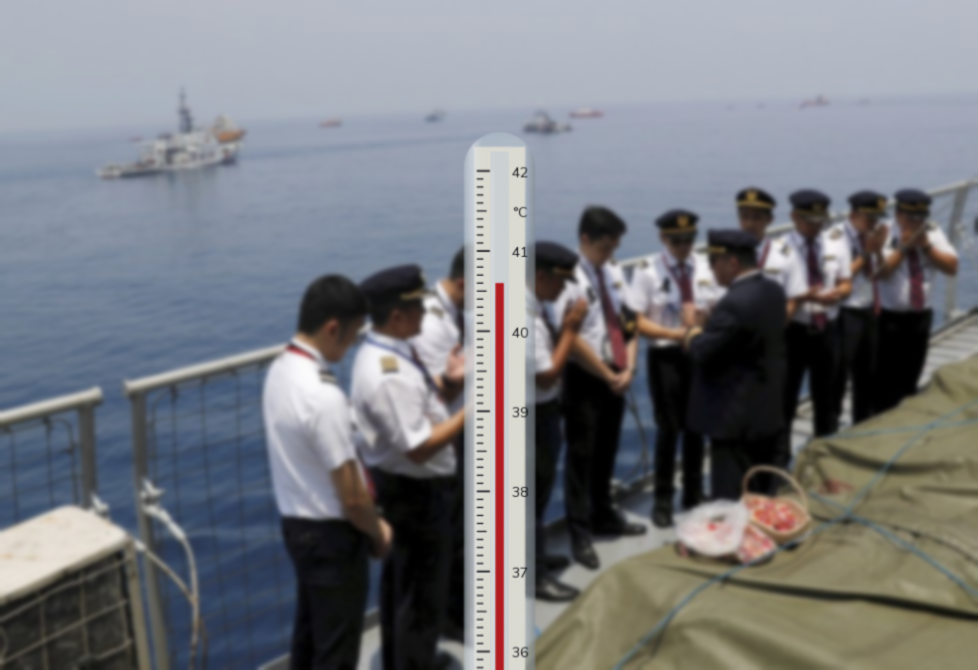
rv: 40.6; °C
